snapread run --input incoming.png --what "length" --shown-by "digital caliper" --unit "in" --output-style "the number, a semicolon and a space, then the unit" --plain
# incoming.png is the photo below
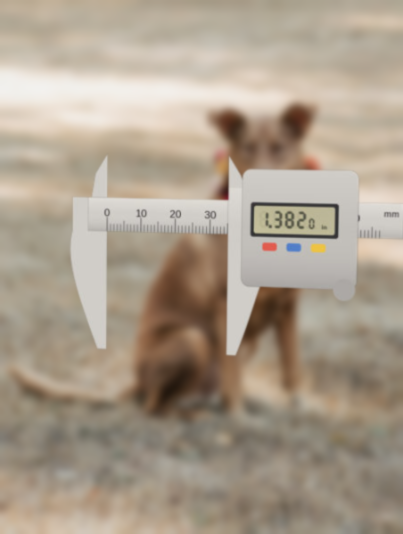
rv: 1.3820; in
